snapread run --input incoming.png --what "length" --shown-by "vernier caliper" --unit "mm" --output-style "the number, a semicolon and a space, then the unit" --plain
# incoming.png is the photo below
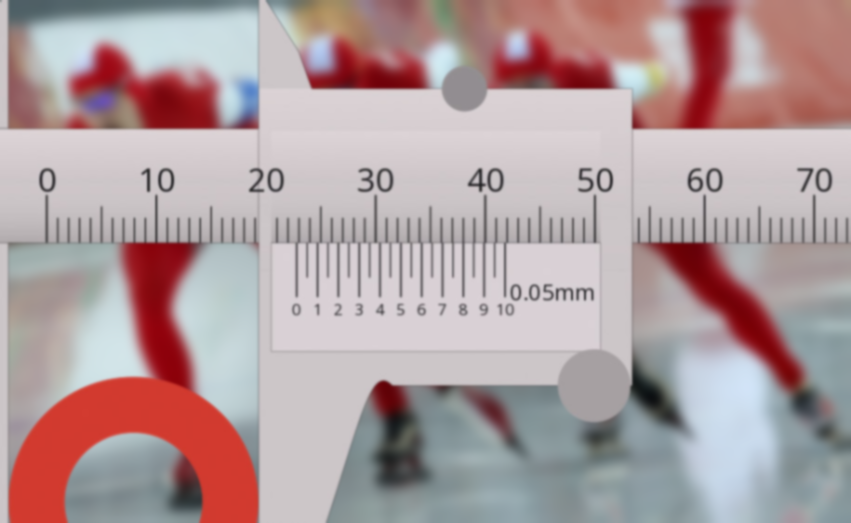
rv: 22.8; mm
